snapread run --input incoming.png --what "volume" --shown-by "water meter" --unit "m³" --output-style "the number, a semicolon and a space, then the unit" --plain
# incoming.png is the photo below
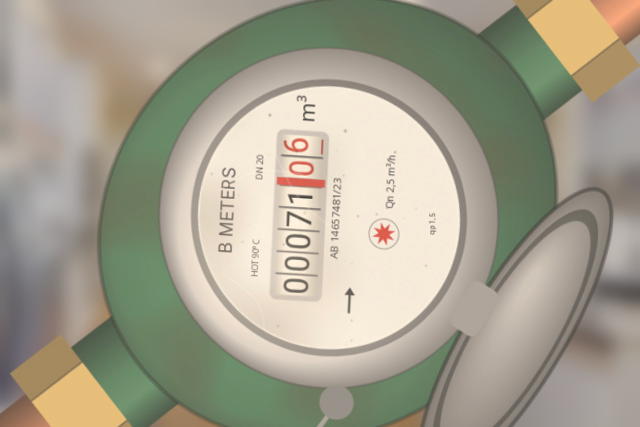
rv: 71.06; m³
